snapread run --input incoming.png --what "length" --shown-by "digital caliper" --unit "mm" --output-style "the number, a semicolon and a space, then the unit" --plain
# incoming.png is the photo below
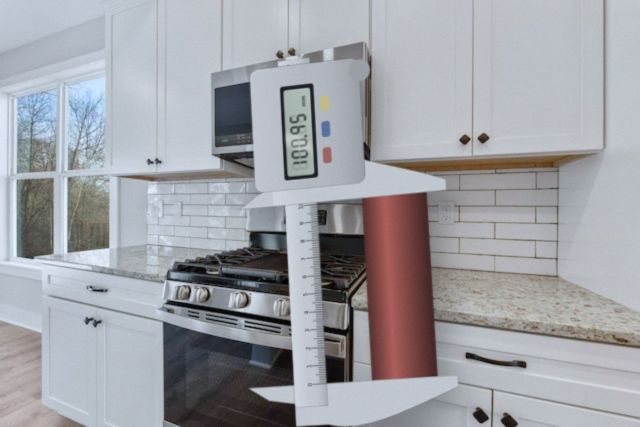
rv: 100.95; mm
